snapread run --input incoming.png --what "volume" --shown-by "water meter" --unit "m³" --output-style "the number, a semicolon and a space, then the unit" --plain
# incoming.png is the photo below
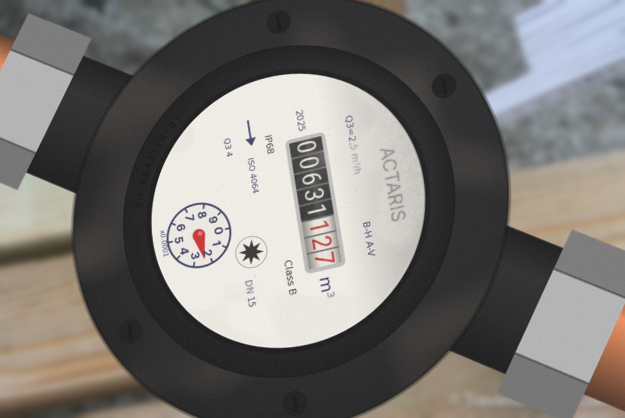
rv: 631.1272; m³
